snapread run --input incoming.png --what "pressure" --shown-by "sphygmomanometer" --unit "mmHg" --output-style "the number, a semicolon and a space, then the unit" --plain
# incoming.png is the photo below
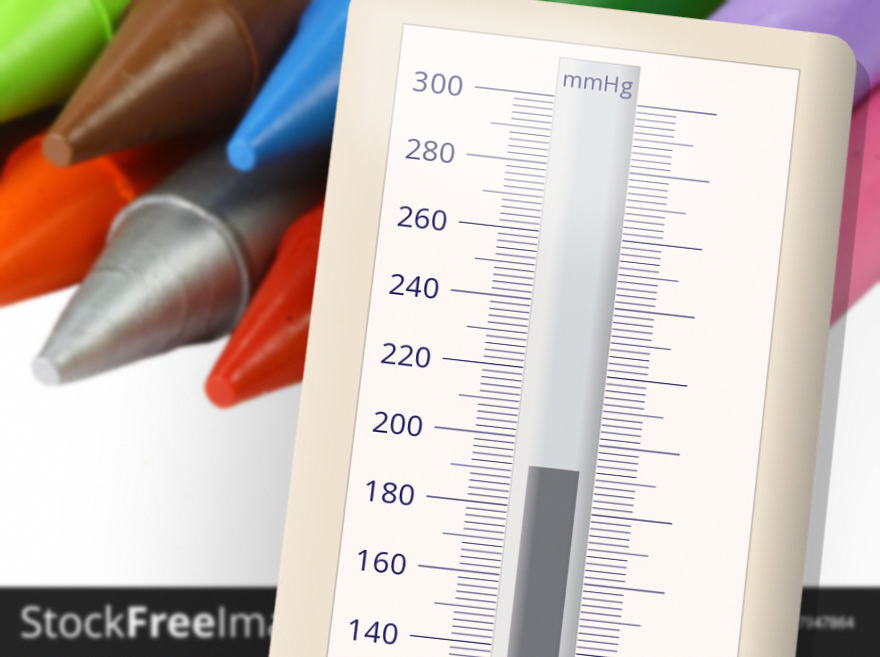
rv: 192; mmHg
